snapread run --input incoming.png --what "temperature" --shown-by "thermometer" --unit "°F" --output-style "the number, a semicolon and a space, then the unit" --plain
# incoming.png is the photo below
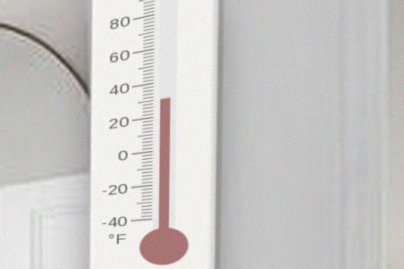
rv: 30; °F
